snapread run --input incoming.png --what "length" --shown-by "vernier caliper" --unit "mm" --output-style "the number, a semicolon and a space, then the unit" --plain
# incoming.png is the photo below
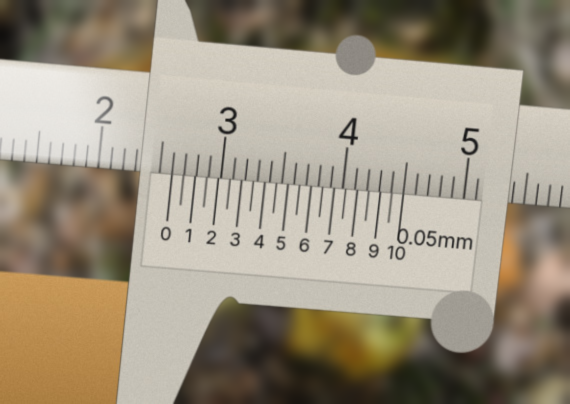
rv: 26.0; mm
